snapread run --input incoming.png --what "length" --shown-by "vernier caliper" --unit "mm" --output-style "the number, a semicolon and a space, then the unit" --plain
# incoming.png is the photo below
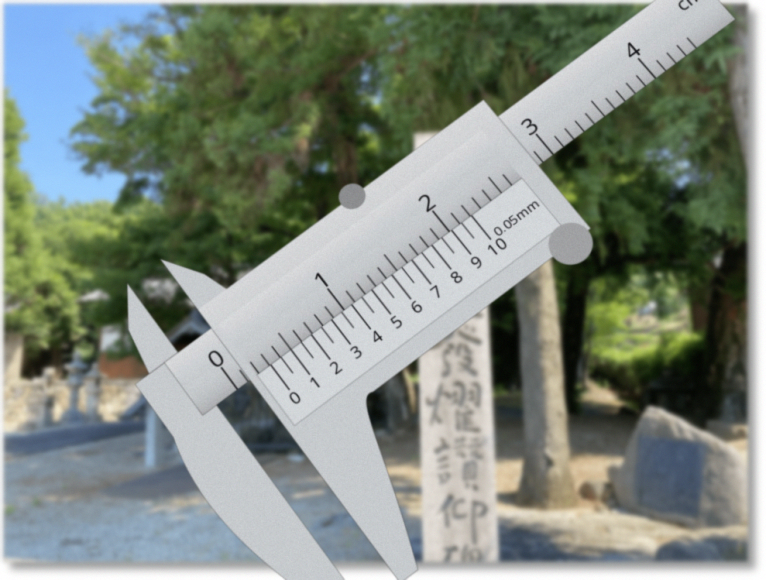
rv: 3.1; mm
